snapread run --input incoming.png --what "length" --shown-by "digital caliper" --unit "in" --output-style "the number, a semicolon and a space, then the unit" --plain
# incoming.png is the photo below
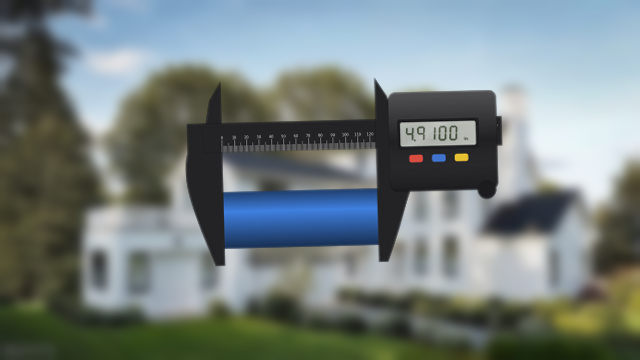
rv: 4.9100; in
